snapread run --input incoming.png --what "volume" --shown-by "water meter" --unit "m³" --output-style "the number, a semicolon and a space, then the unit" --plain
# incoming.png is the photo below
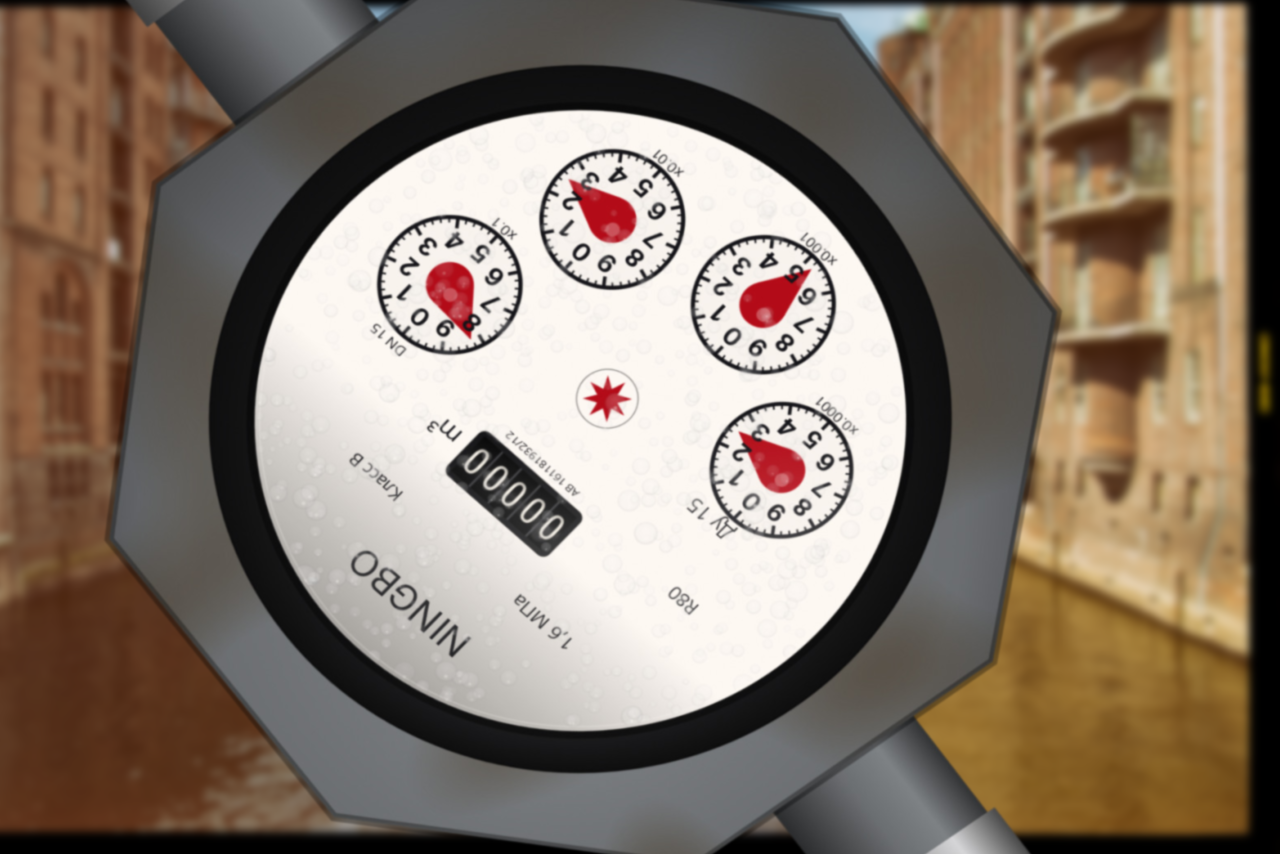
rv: 0.8252; m³
